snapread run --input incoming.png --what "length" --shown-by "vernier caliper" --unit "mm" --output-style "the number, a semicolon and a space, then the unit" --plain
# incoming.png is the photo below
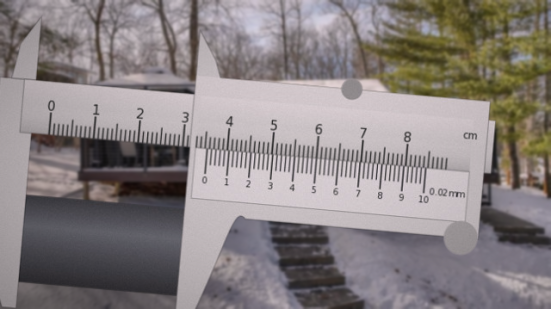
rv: 35.5; mm
